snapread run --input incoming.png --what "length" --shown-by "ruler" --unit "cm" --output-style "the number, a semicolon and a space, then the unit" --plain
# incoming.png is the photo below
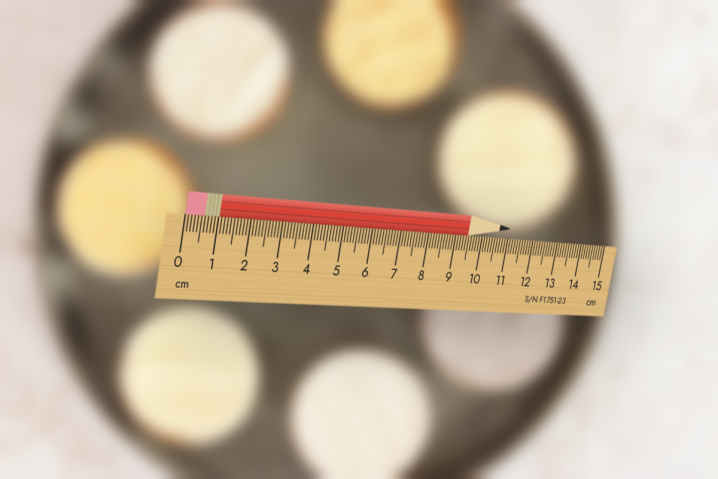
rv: 11; cm
